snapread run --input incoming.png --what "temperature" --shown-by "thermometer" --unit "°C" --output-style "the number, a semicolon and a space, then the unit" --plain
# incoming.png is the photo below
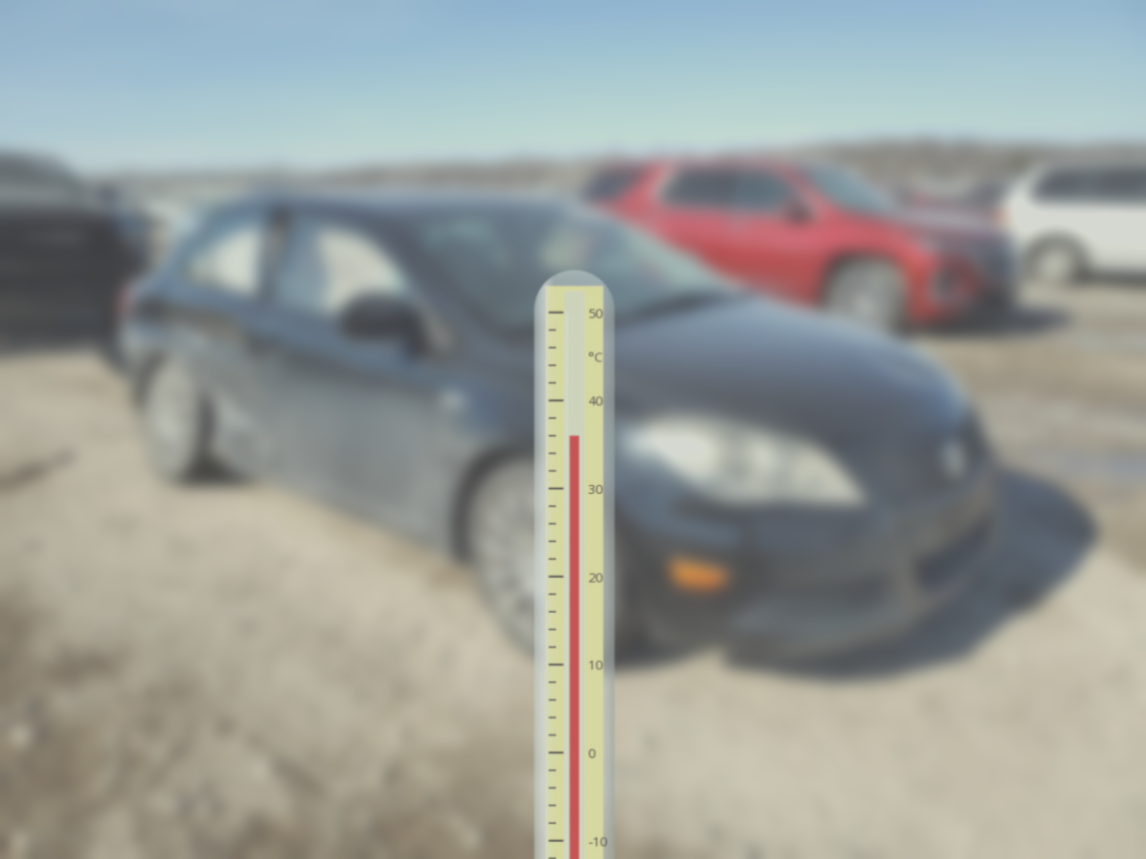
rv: 36; °C
